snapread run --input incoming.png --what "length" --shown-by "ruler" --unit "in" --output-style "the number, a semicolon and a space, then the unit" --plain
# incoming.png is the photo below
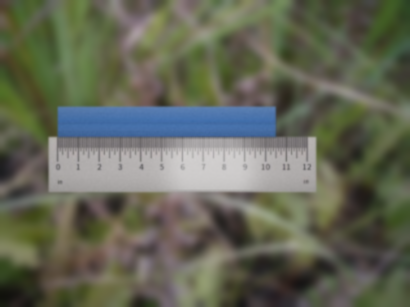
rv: 10.5; in
